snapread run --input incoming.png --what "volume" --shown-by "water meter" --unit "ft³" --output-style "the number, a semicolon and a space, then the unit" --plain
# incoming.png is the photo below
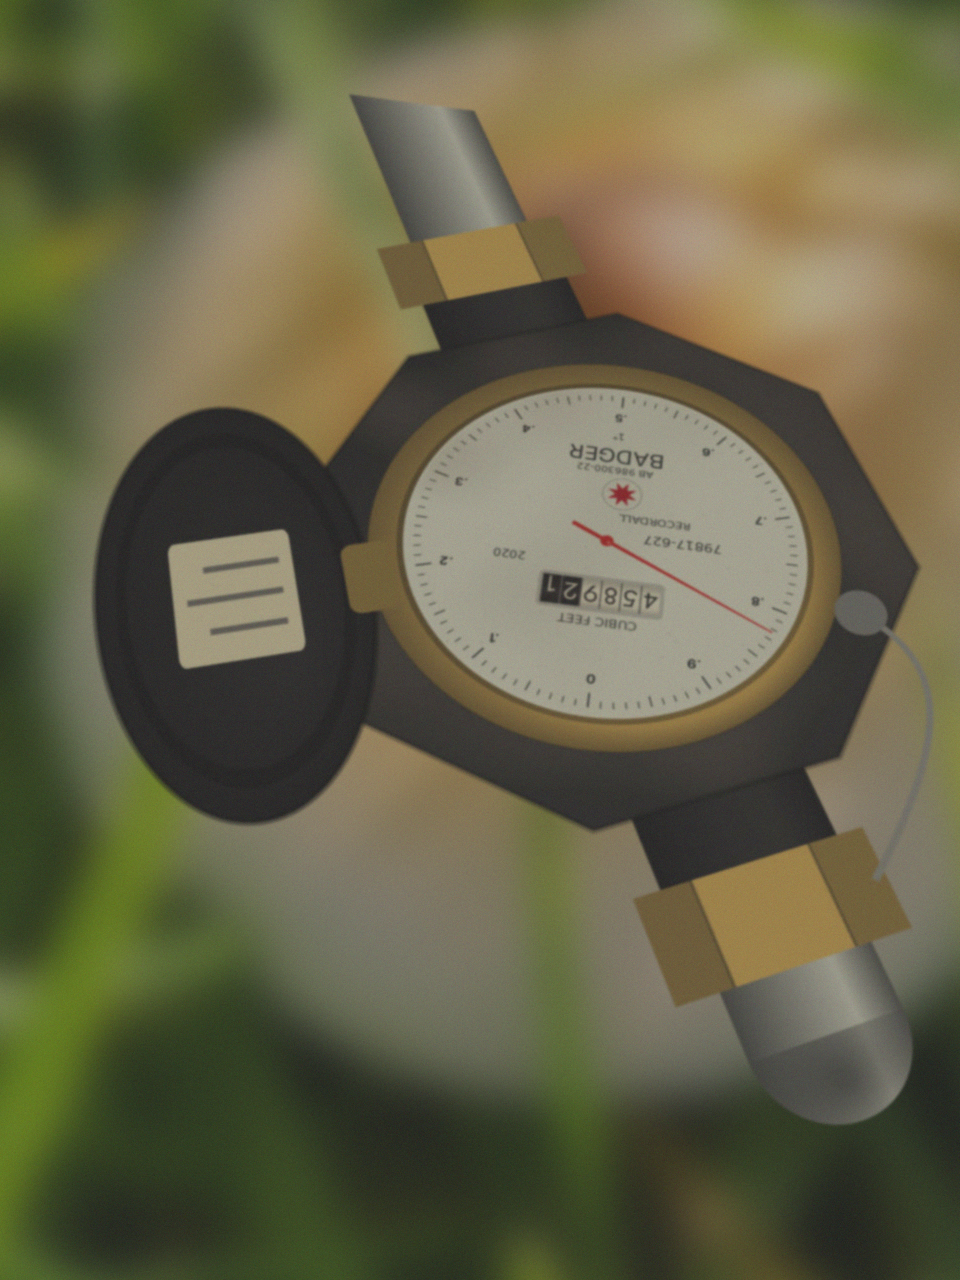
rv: 458920.82; ft³
